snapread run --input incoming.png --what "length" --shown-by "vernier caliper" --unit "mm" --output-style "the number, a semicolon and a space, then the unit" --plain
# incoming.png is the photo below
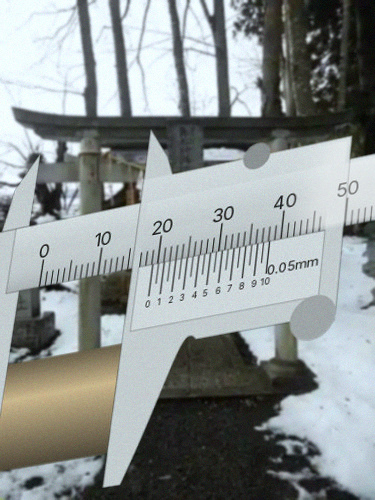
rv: 19.2; mm
